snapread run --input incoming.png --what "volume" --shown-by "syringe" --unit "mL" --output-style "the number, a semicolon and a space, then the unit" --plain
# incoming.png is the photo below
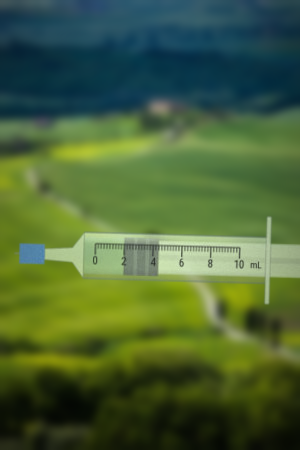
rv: 2; mL
